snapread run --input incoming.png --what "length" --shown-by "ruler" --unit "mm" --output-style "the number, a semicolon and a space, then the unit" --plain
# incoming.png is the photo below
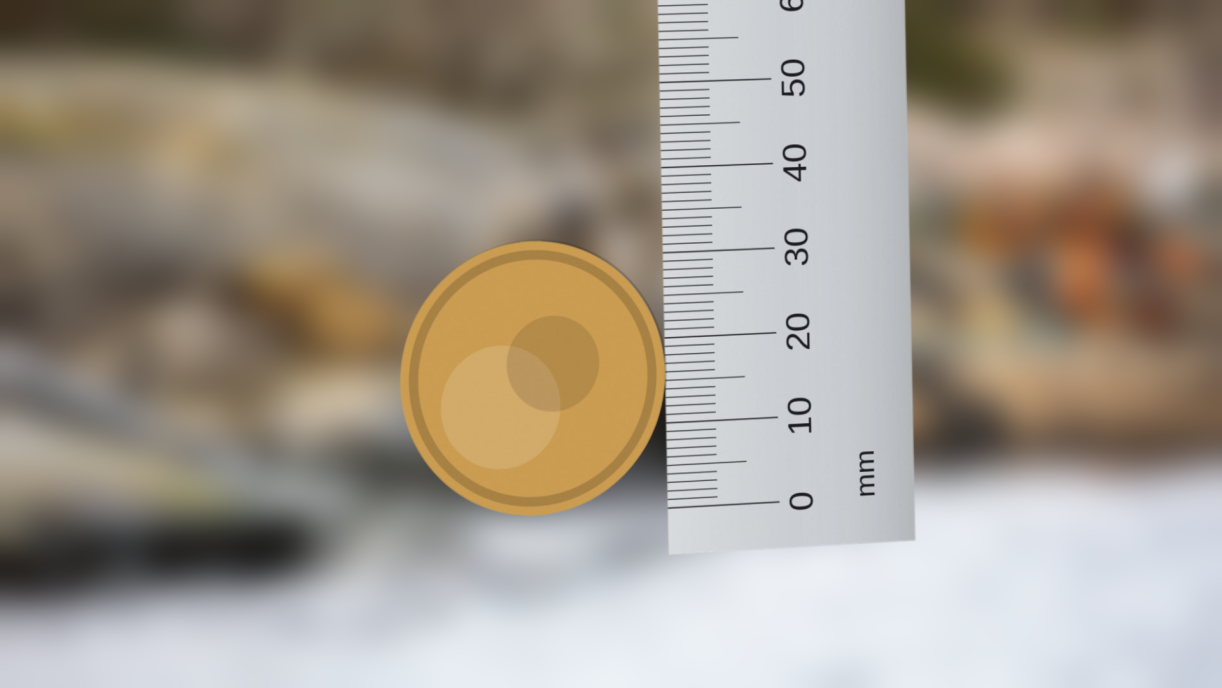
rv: 32; mm
